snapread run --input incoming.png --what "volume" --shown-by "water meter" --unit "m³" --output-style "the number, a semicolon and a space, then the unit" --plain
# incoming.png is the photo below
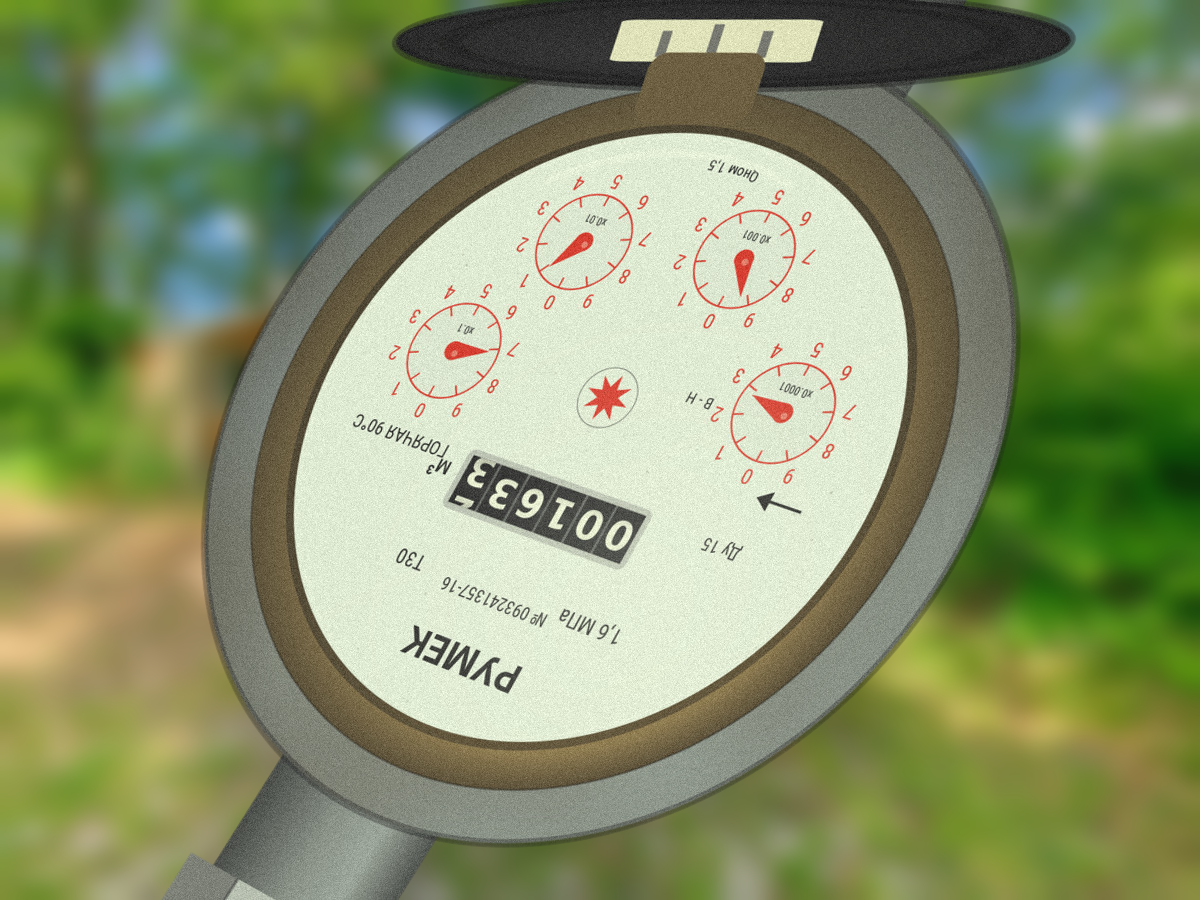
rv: 1632.7092; m³
